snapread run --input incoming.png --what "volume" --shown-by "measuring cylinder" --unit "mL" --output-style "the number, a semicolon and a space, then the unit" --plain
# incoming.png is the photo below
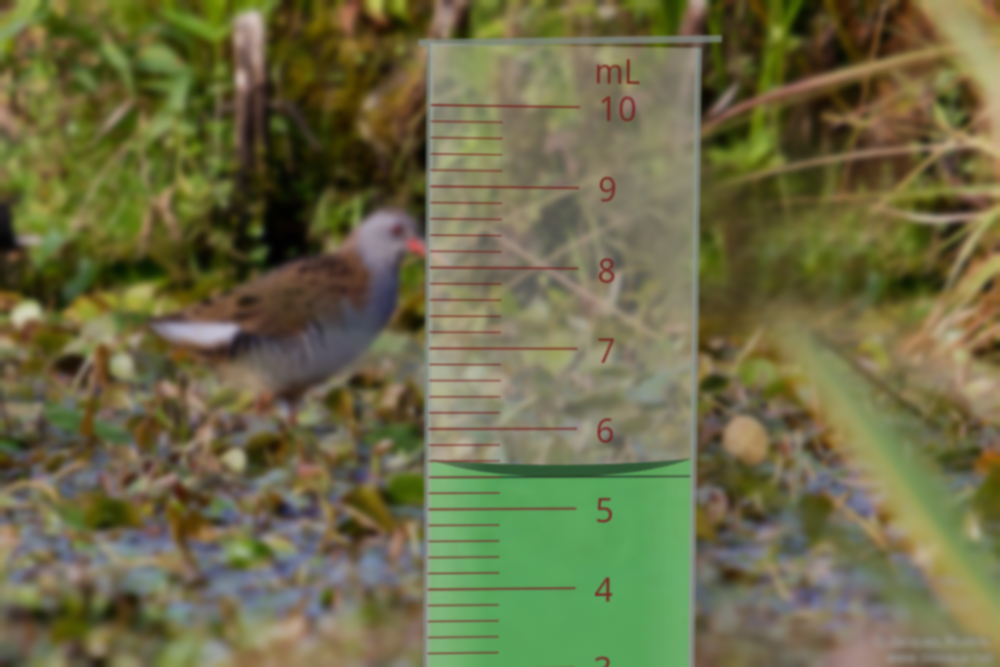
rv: 5.4; mL
